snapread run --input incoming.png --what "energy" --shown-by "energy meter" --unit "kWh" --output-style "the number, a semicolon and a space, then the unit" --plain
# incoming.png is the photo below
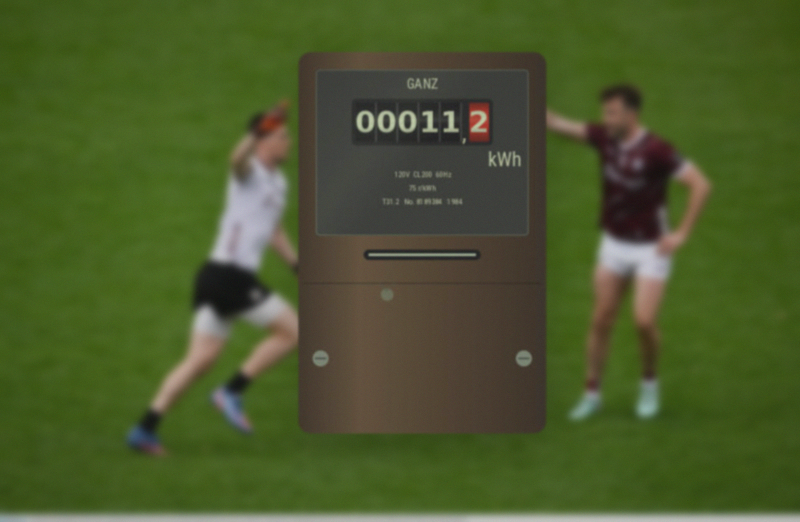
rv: 11.2; kWh
